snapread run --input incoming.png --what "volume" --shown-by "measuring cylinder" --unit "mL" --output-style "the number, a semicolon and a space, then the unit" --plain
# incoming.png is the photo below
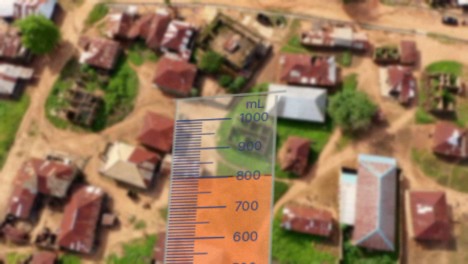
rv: 800; mL
